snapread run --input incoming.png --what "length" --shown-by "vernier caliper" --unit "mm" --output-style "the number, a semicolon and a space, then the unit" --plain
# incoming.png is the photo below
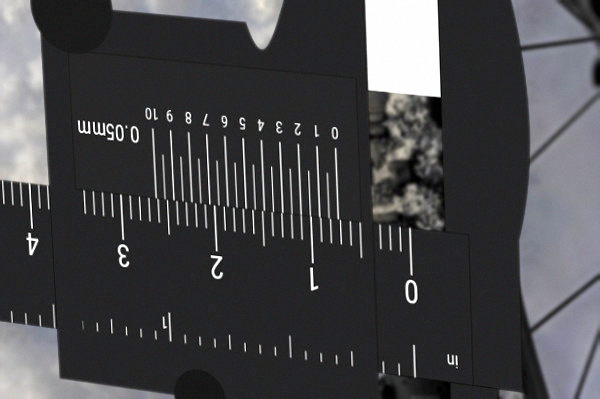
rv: 7.2; mm
